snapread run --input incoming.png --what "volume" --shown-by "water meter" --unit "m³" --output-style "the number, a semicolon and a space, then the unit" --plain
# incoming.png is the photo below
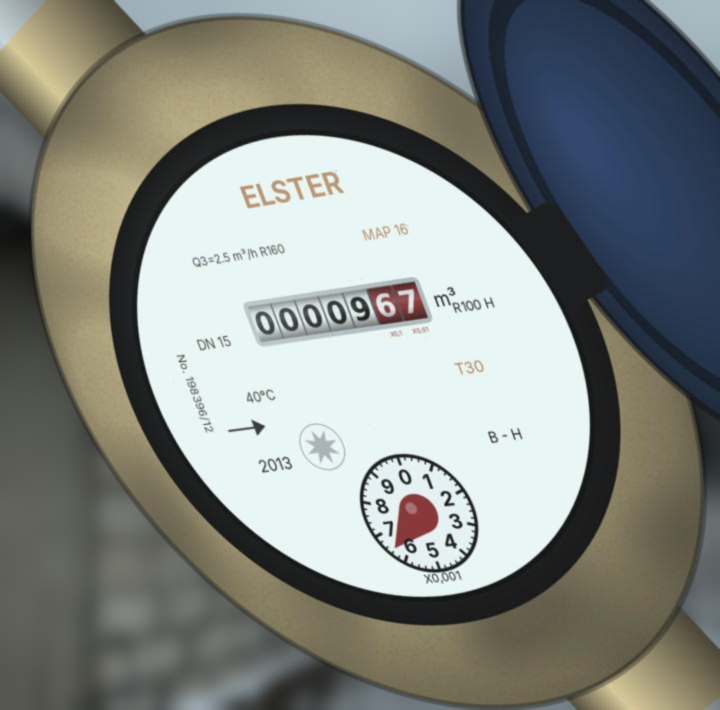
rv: 9.676; m³
